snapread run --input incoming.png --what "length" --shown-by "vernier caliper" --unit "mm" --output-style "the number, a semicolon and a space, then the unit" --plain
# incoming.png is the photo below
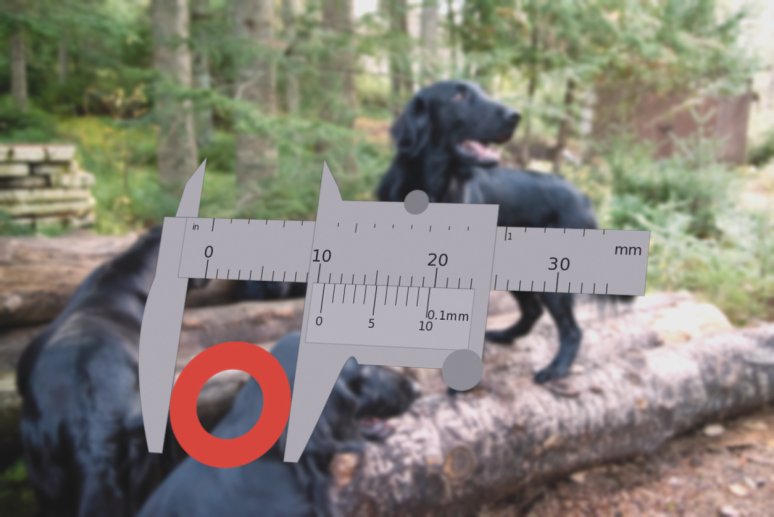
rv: 10.6; mm
